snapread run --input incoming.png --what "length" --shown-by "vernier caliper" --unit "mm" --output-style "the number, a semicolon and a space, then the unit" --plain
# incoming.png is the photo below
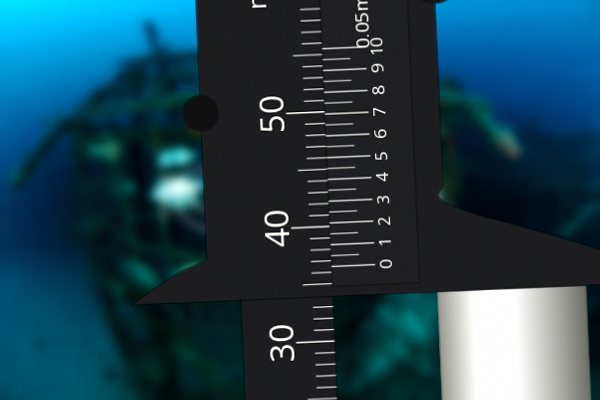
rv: 36.5; mm
